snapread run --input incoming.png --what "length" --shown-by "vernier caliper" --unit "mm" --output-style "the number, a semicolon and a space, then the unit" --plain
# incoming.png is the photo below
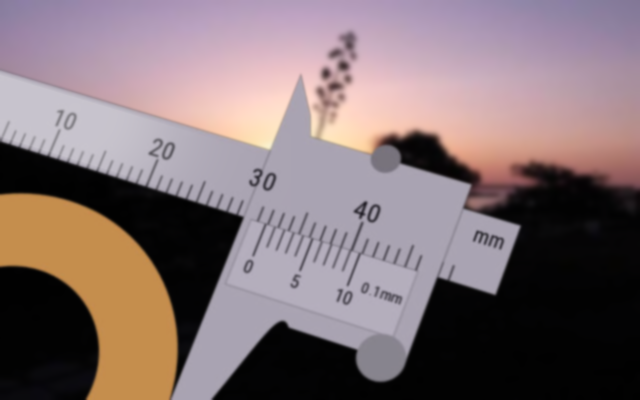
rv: 31.8; mm
